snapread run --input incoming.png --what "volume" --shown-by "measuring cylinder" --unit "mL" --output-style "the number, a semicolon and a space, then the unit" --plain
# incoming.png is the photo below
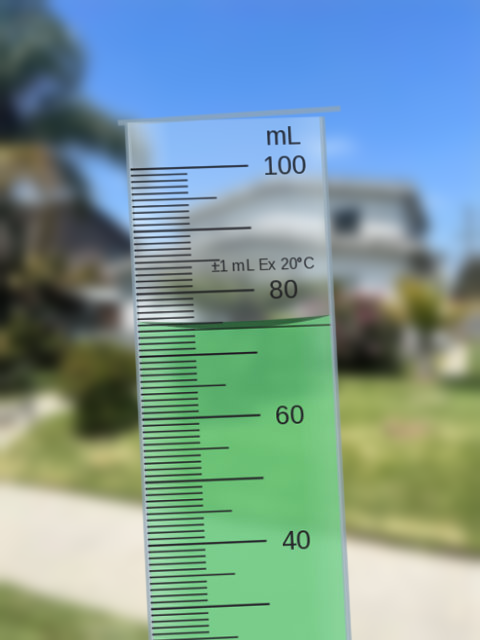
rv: 74; mL
